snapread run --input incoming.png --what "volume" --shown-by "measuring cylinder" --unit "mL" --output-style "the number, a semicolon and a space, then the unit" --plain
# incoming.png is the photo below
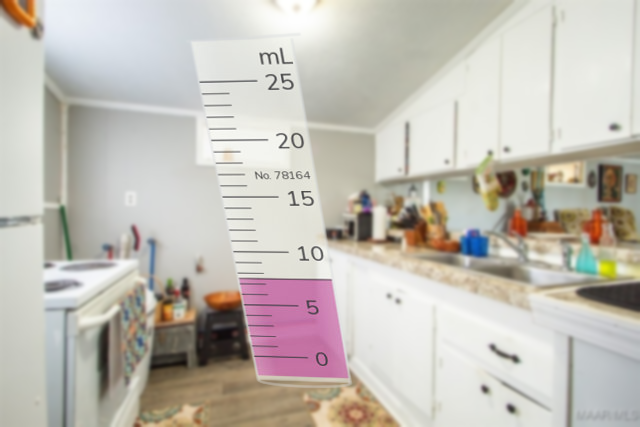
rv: 7.5; mL
